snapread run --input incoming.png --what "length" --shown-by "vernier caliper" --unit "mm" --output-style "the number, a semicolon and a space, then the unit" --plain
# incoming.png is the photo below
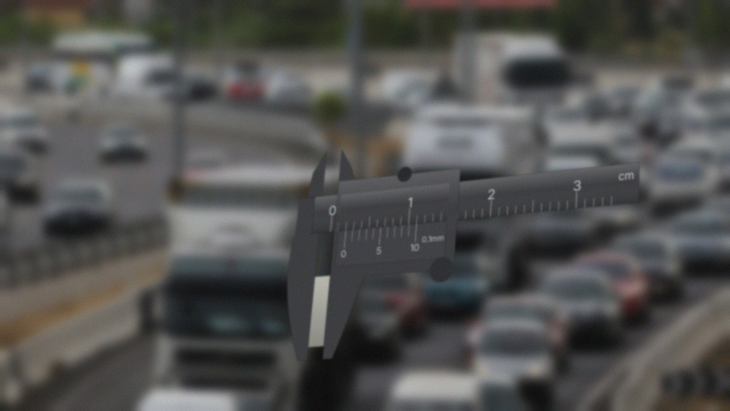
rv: 2.0; mm
